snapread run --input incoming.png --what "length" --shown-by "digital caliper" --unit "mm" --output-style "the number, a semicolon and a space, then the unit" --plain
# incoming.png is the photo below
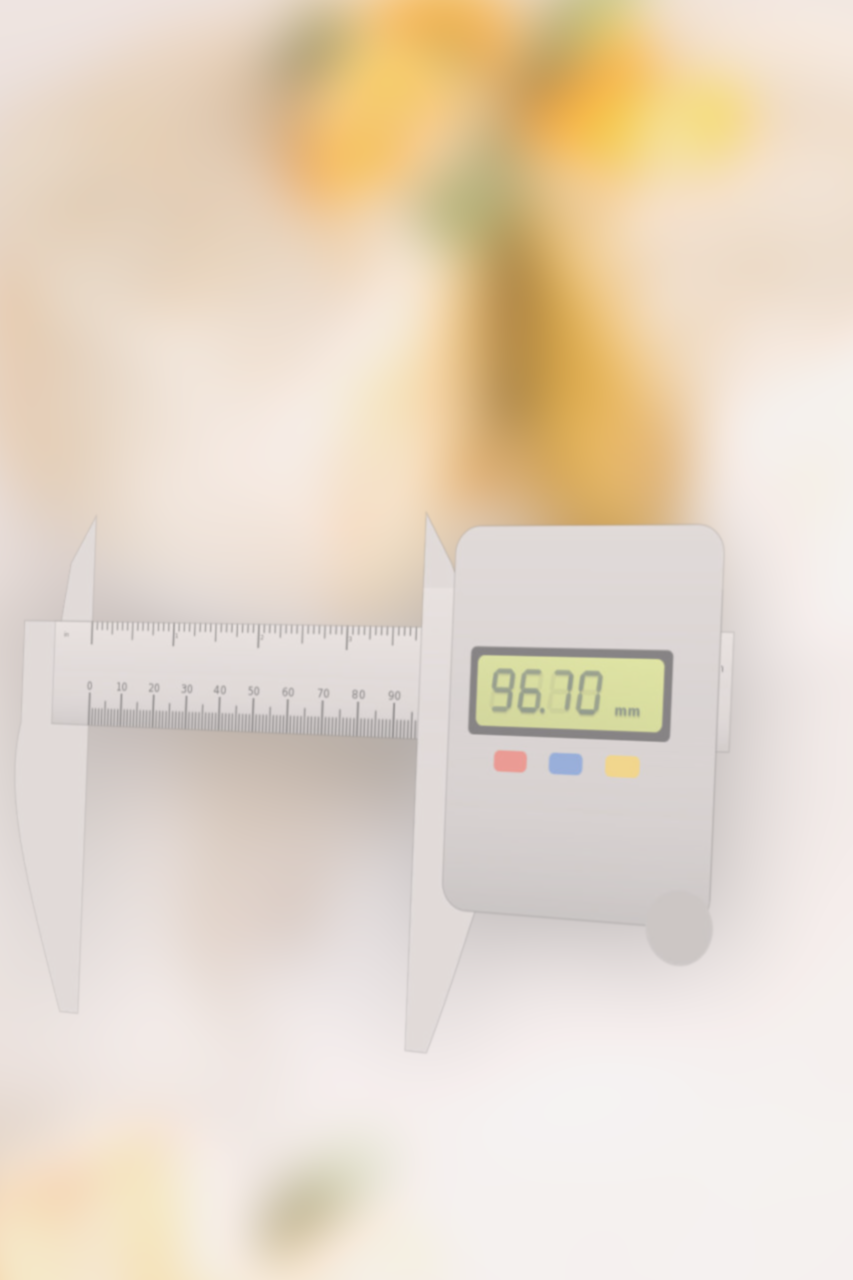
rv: 96.70; mm
